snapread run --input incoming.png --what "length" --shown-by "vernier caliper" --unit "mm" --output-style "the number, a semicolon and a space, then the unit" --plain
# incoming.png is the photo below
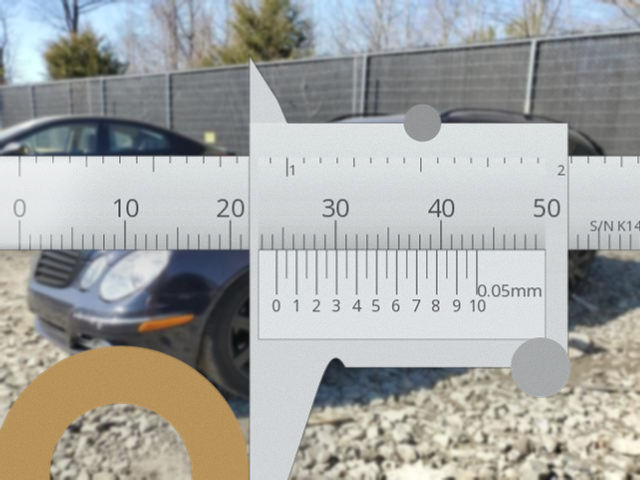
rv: 24.4; mm
